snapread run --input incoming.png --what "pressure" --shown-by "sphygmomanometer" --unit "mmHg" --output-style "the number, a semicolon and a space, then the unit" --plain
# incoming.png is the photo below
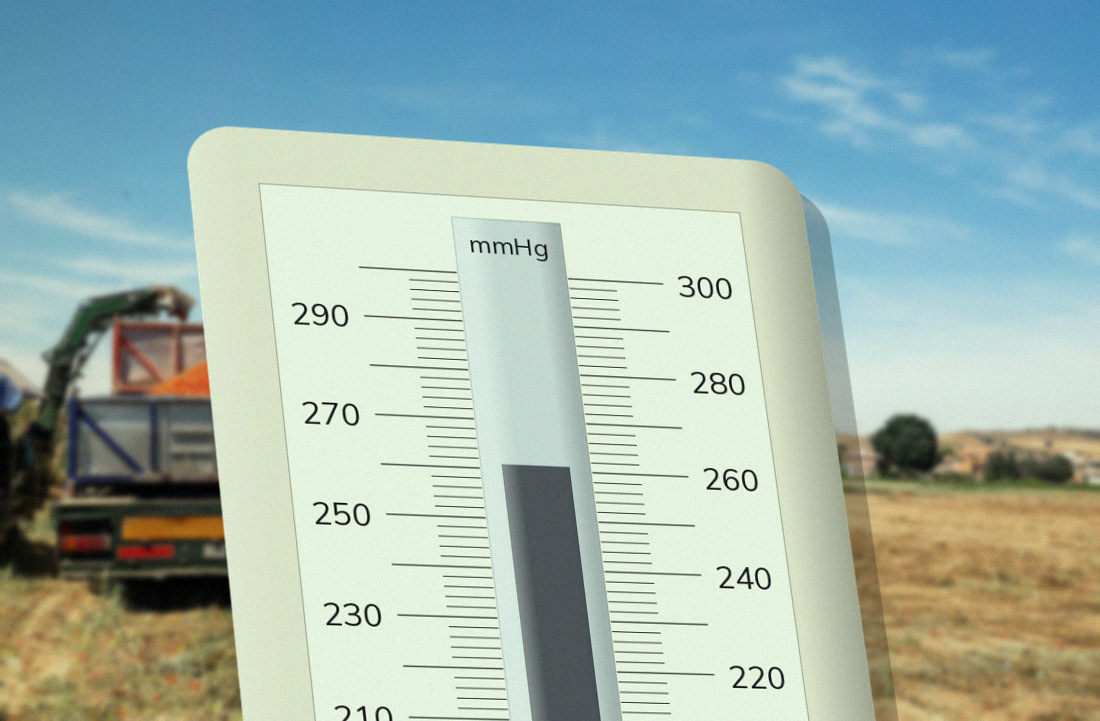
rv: 261; mmHg
